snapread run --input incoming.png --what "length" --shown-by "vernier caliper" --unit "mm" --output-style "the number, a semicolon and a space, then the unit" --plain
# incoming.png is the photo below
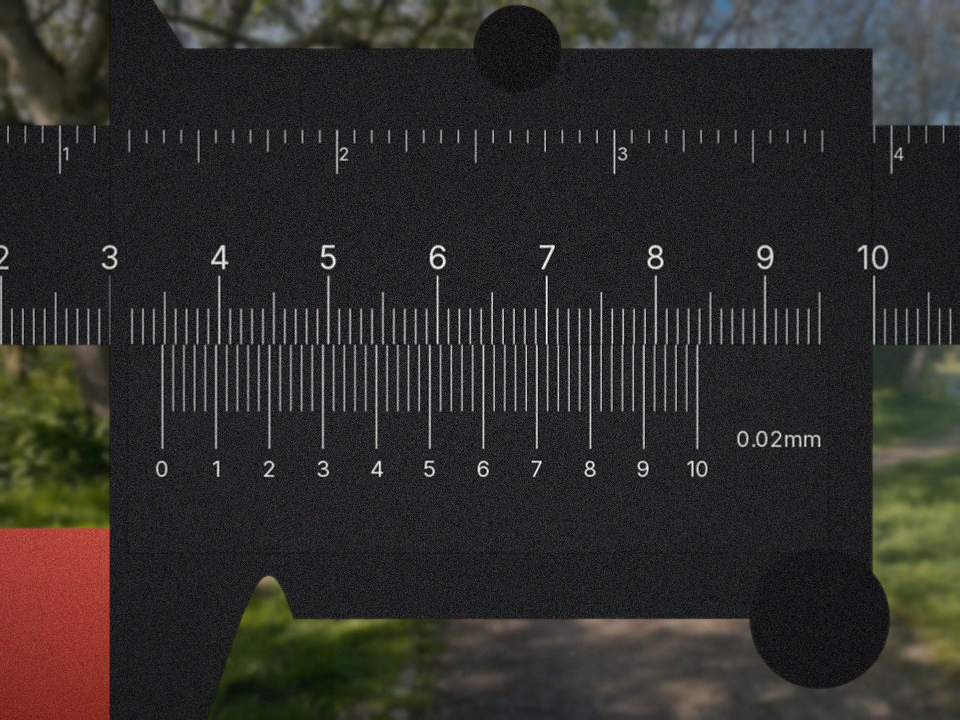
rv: 34.8; mm
